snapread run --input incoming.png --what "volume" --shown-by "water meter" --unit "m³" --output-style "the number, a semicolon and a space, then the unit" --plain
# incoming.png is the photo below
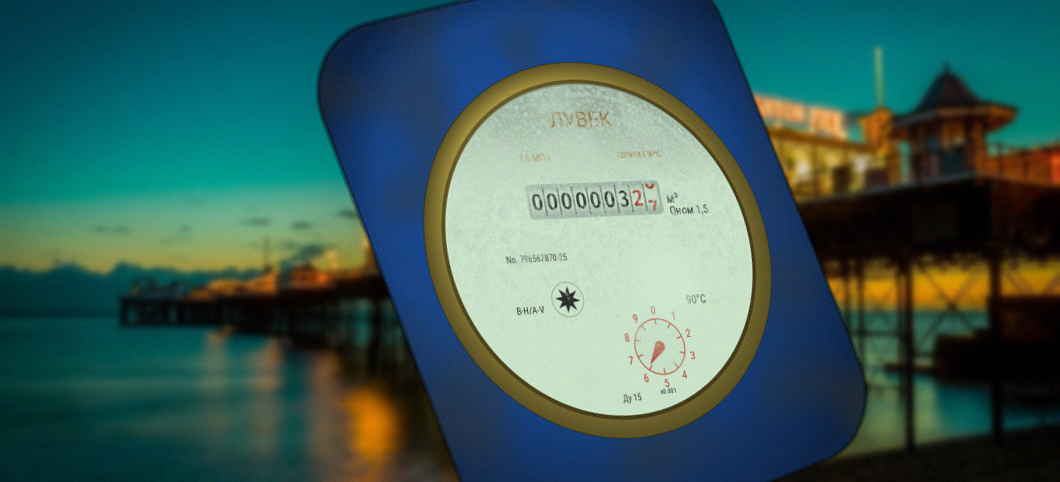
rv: 3.266; m³
